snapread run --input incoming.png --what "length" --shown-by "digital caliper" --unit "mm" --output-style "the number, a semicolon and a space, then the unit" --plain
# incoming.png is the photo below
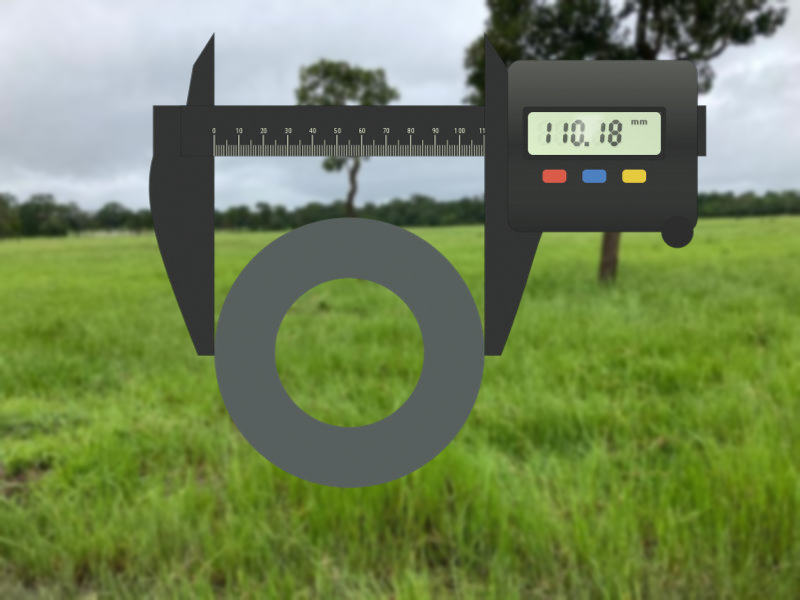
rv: 110.18; mm
